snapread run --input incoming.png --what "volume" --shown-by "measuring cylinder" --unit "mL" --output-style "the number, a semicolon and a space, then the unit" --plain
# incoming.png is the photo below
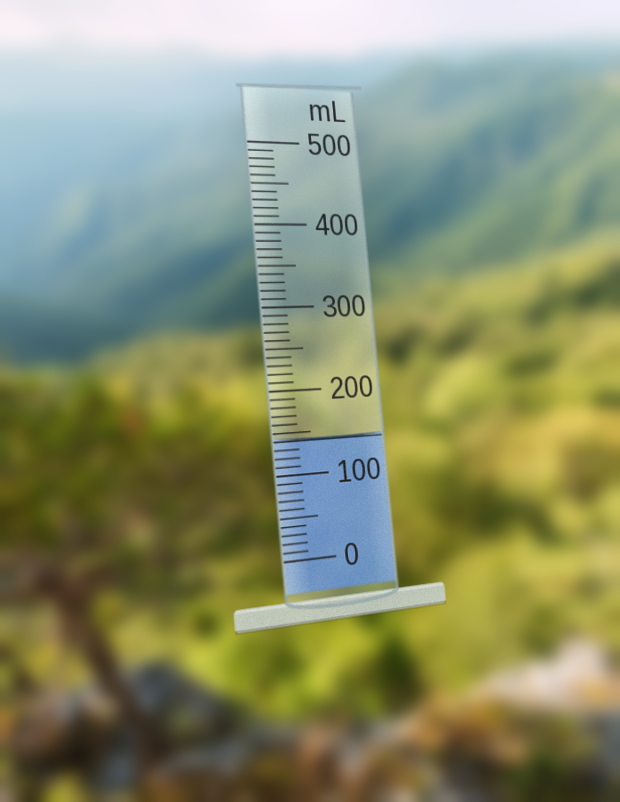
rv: 140; mL
